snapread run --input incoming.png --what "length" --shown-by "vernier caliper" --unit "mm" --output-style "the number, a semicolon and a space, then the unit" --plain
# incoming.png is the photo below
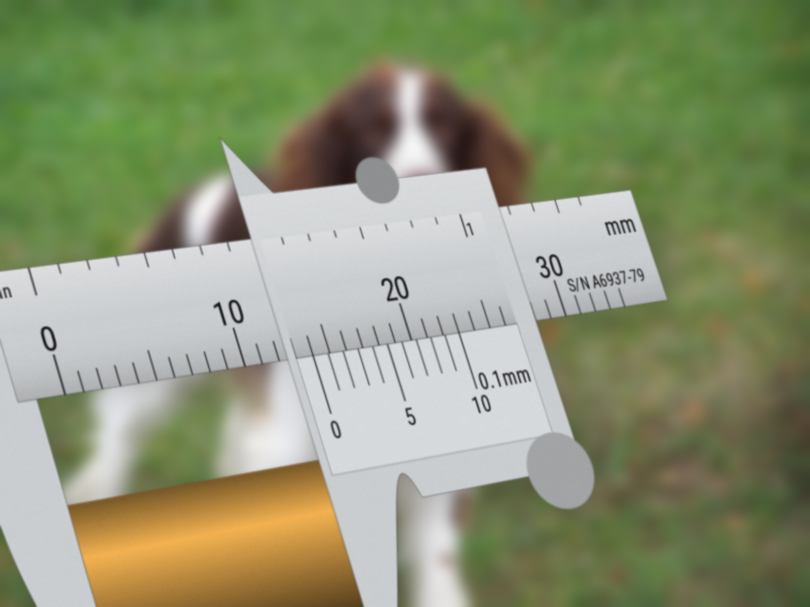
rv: 14.0; mm
